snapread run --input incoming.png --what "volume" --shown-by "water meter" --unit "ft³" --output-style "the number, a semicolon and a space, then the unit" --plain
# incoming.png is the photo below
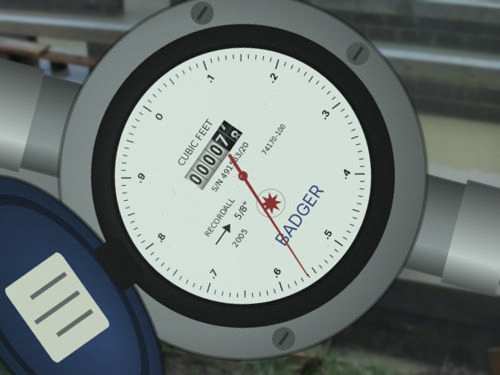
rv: 77.56; ft³
